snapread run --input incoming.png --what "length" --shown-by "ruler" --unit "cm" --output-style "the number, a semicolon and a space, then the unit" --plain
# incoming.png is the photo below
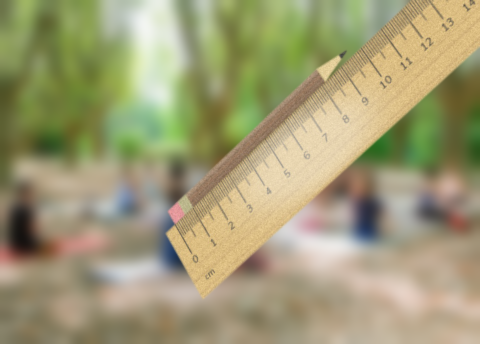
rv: 9.5; cm
